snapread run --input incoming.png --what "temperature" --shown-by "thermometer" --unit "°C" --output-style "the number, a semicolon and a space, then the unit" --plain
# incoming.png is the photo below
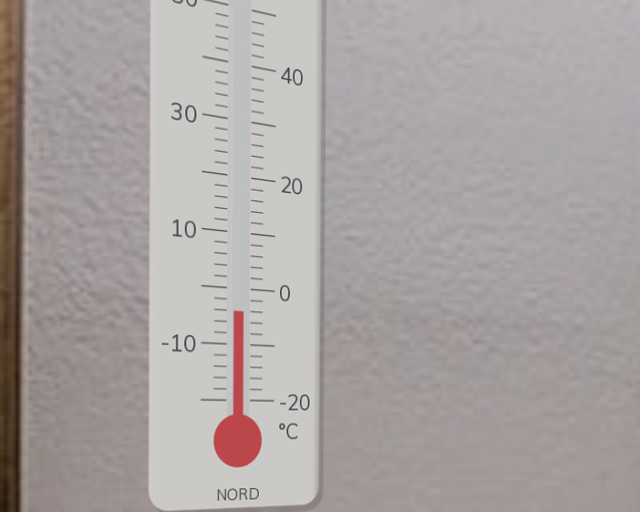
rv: -4; °C
